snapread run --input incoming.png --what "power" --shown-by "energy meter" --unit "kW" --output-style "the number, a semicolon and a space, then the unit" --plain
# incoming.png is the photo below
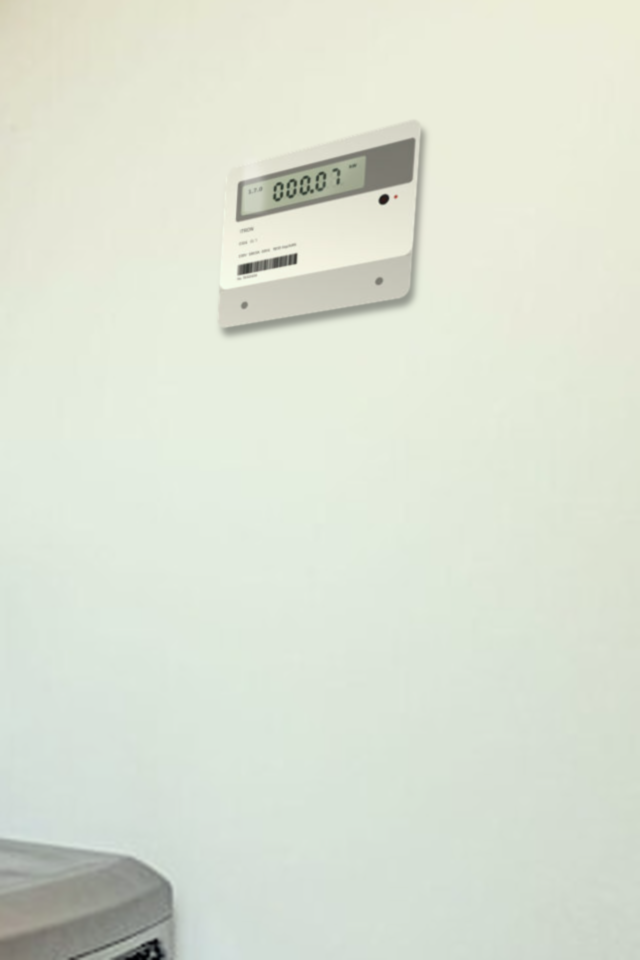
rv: 0.07; kW
